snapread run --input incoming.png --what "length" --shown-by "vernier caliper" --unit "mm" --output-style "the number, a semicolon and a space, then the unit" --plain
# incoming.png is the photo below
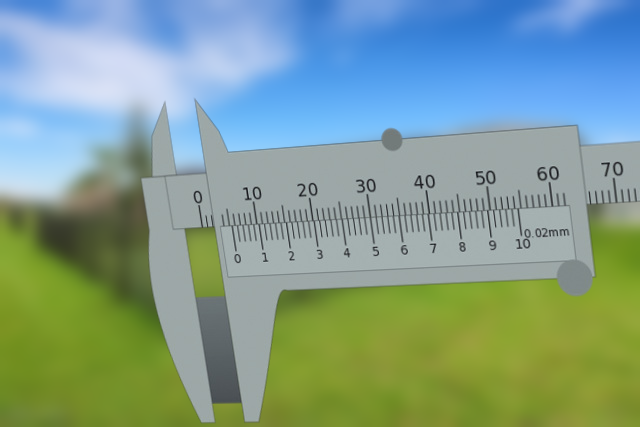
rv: 5.5; mm
